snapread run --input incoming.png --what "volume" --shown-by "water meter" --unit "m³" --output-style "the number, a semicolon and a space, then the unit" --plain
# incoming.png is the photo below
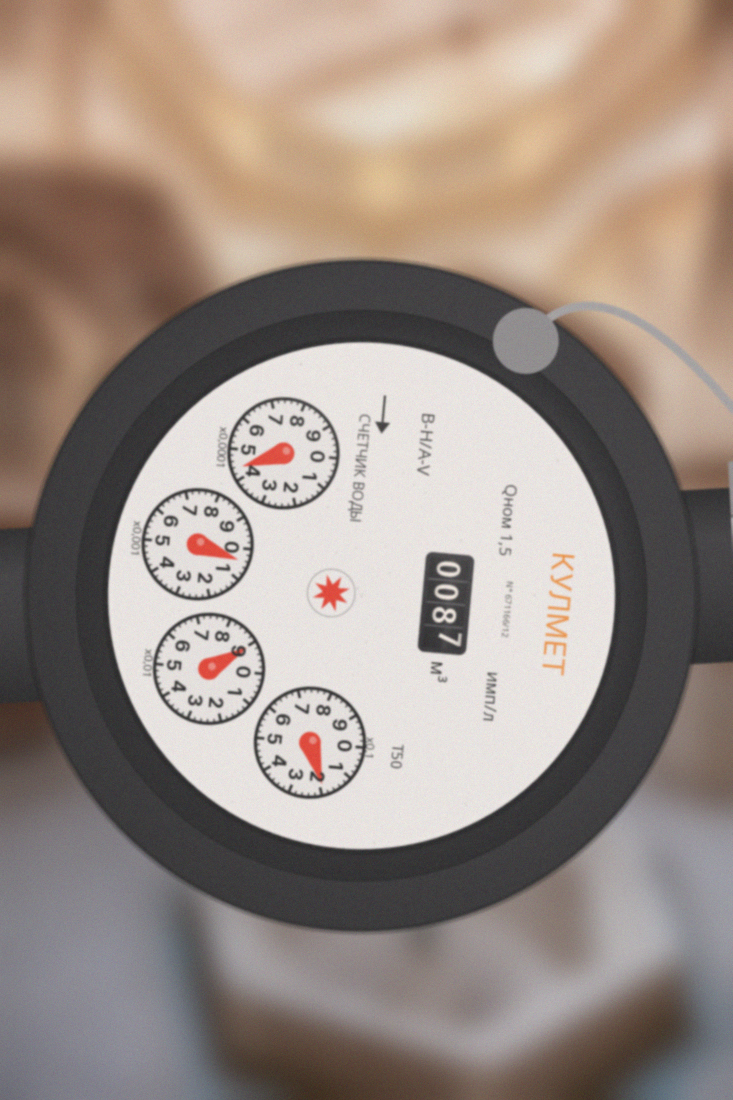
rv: 87.1904; m³
